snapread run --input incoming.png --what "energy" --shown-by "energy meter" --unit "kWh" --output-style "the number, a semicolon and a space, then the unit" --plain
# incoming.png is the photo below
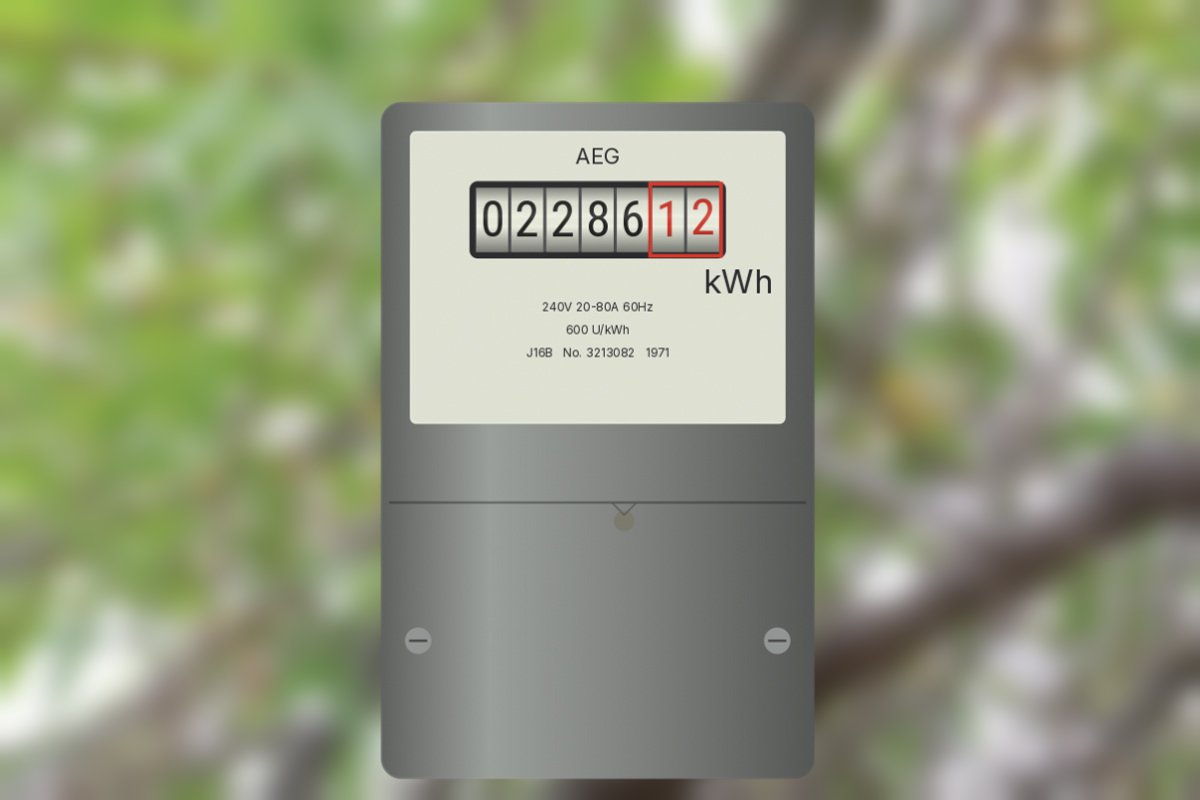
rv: 2286.12; kWh
